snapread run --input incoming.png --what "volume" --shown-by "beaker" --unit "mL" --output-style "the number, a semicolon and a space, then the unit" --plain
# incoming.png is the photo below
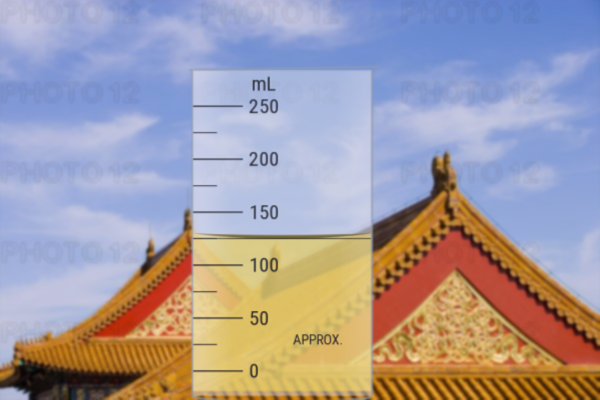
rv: 125; mL
